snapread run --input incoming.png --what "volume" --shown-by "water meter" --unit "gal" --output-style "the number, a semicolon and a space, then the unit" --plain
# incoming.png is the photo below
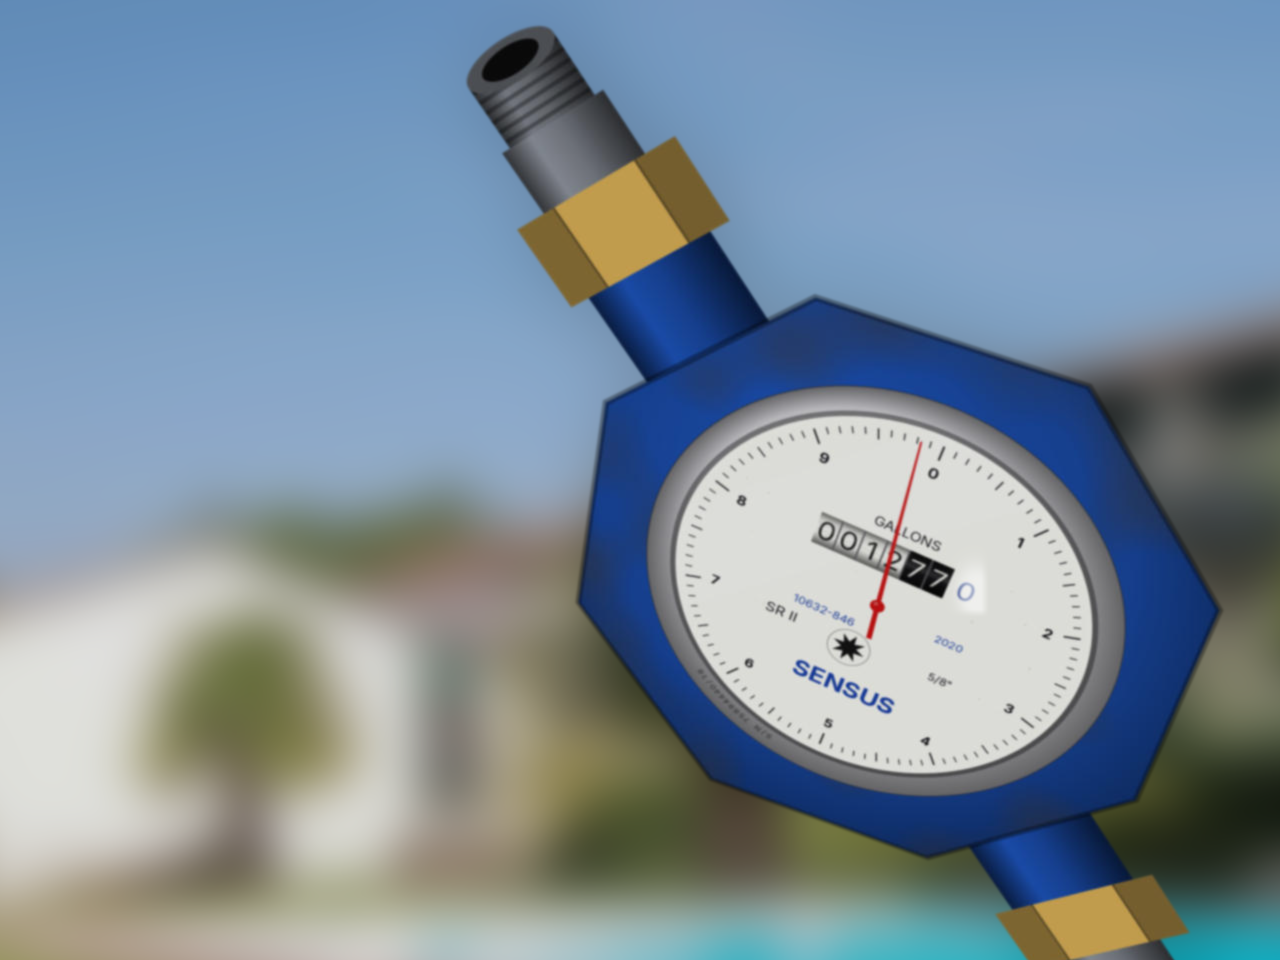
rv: 12769.8; gal
